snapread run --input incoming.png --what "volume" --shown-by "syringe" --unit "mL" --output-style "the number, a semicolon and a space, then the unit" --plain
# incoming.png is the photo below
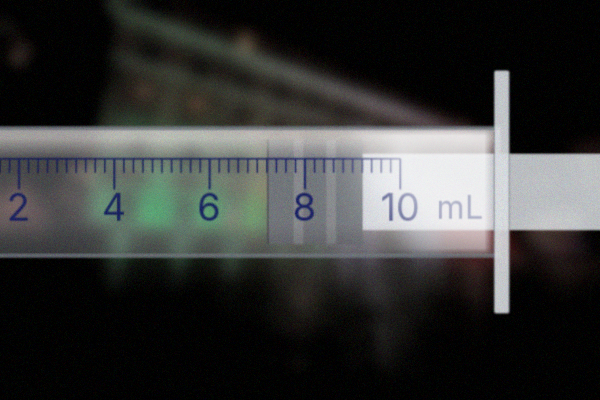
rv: 7.2; mL
